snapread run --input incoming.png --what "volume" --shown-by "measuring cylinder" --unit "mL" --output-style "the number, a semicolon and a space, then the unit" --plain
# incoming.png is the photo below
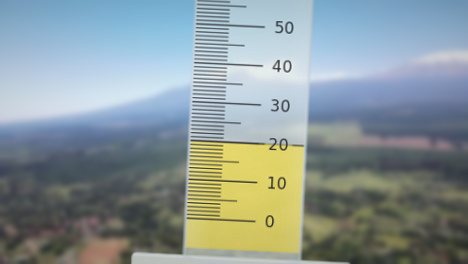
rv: 20; mL
